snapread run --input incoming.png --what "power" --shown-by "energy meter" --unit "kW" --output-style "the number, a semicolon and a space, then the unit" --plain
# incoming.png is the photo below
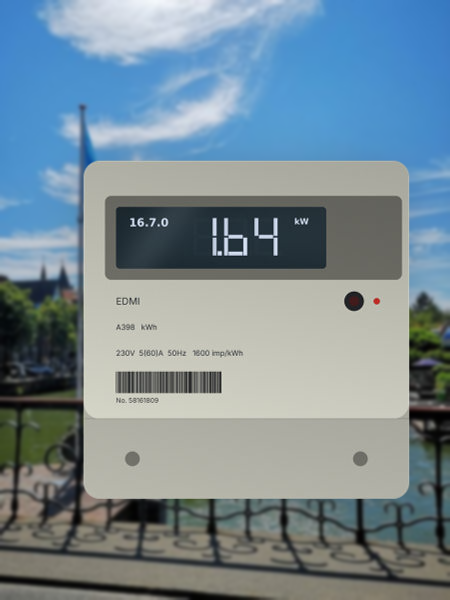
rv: 1.64; kW
